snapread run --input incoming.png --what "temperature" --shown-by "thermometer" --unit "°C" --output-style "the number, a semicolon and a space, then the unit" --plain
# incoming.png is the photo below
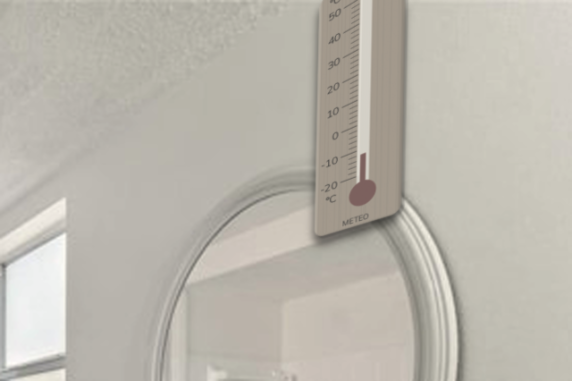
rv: -12; °C
